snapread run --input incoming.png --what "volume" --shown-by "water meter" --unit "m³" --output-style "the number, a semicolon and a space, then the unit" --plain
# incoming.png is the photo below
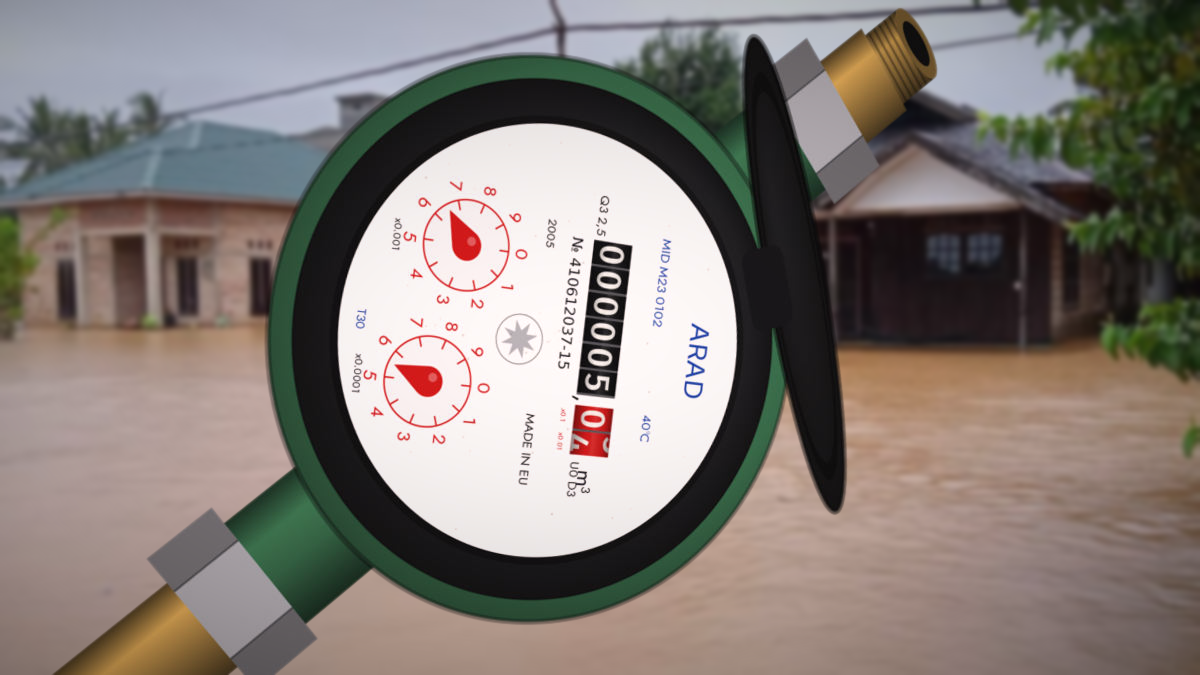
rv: 5.0365; m³
